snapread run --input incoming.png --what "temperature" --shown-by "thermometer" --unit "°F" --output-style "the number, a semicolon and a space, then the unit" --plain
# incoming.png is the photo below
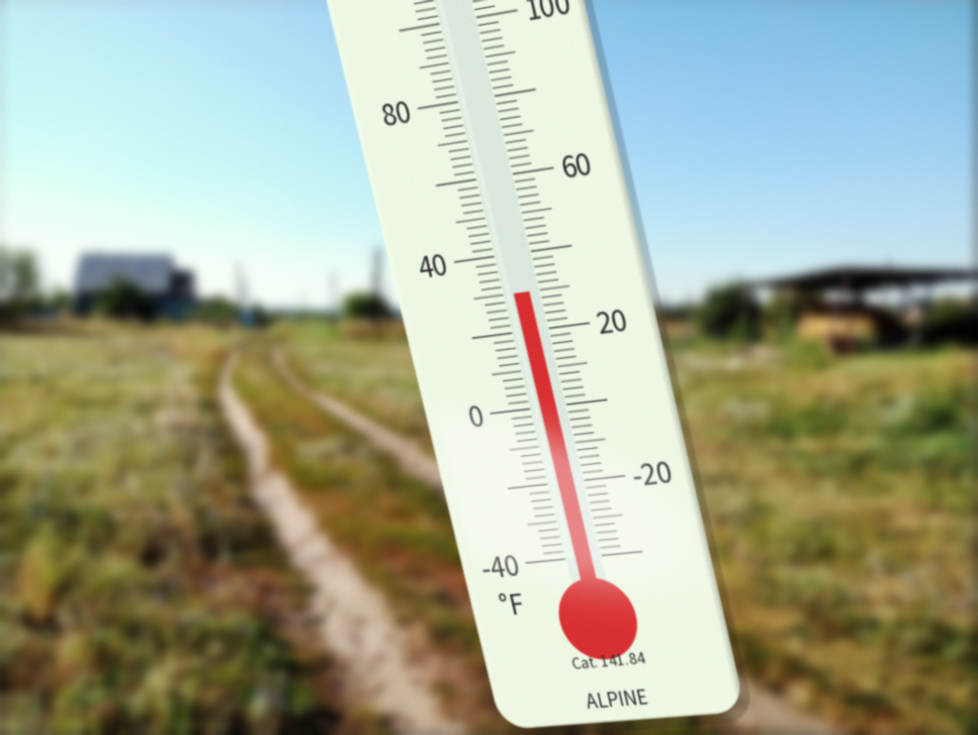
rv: 30; °F
